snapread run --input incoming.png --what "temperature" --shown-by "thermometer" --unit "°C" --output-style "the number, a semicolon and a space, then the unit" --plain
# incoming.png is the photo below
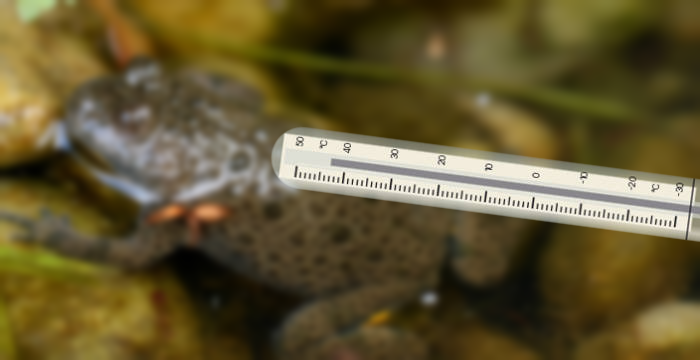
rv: 43; °C
